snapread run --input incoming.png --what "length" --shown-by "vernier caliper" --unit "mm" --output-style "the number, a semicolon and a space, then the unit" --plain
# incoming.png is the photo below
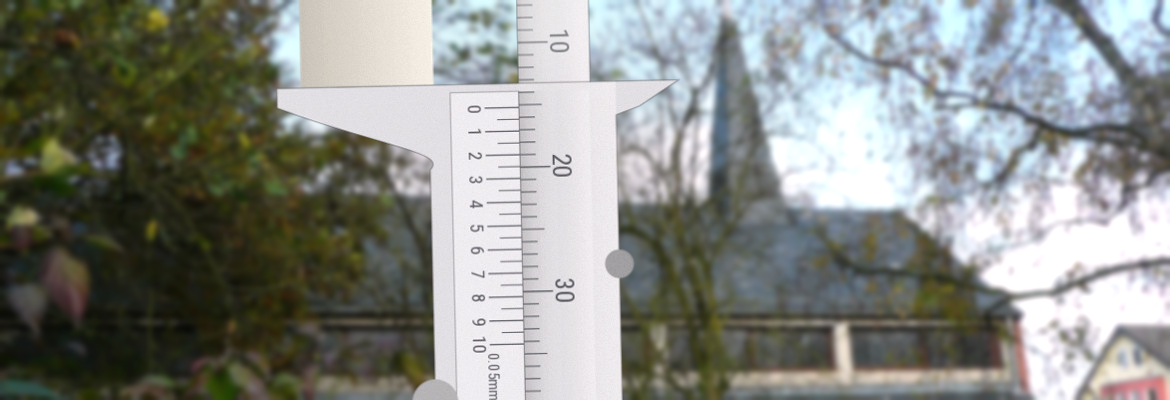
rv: 15.2; mm
